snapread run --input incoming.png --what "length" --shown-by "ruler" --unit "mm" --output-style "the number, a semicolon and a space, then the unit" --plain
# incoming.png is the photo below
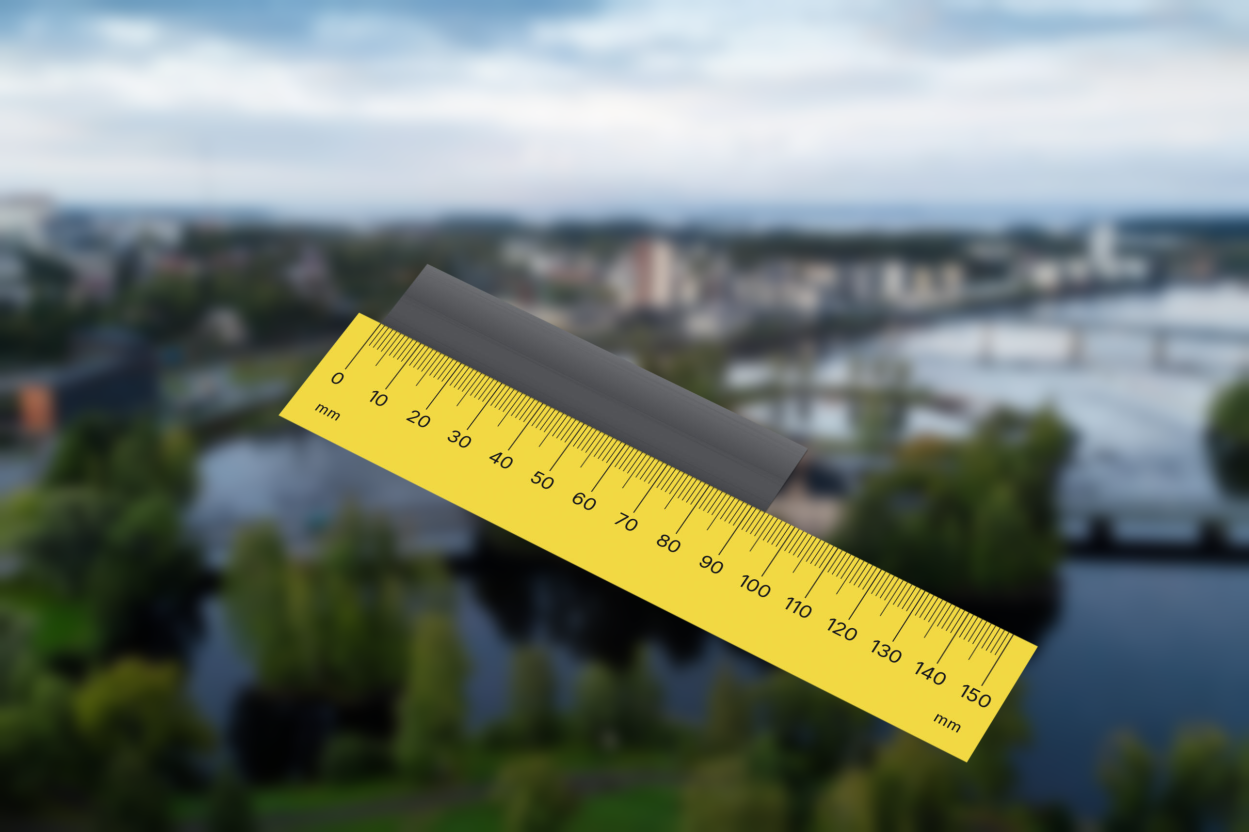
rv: 93; mm
